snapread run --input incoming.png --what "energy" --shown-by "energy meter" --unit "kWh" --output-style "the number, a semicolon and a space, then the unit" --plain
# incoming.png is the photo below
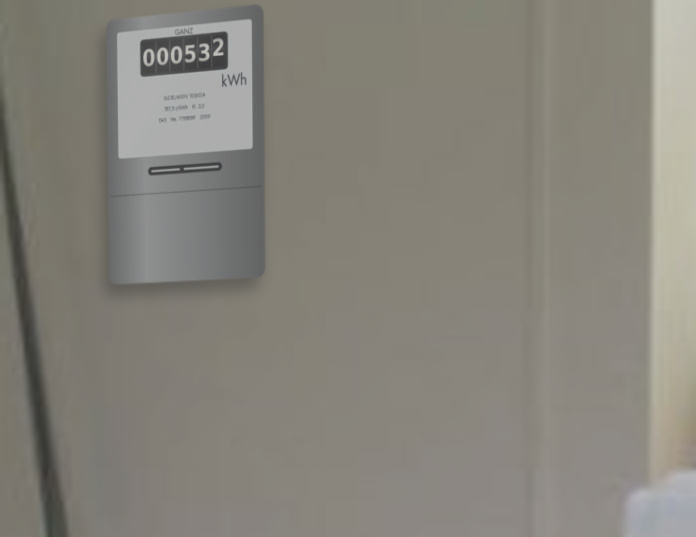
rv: 532; kWh
